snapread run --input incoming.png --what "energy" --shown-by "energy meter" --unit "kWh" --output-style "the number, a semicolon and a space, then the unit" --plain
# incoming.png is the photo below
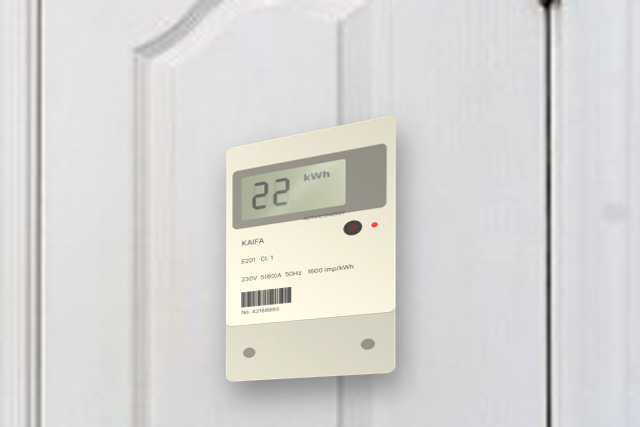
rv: 22; kWh
